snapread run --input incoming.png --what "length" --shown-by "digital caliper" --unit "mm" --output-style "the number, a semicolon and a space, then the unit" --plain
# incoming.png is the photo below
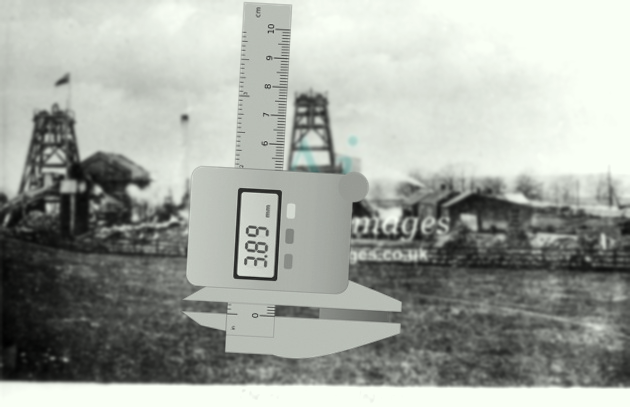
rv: 3.89; mm
